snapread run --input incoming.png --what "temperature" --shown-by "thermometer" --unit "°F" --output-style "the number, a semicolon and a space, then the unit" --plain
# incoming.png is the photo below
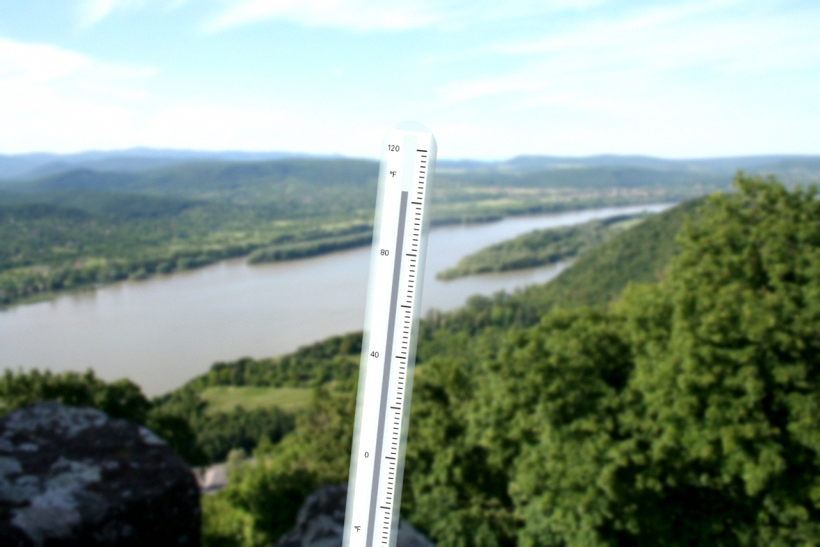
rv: 104; °F
